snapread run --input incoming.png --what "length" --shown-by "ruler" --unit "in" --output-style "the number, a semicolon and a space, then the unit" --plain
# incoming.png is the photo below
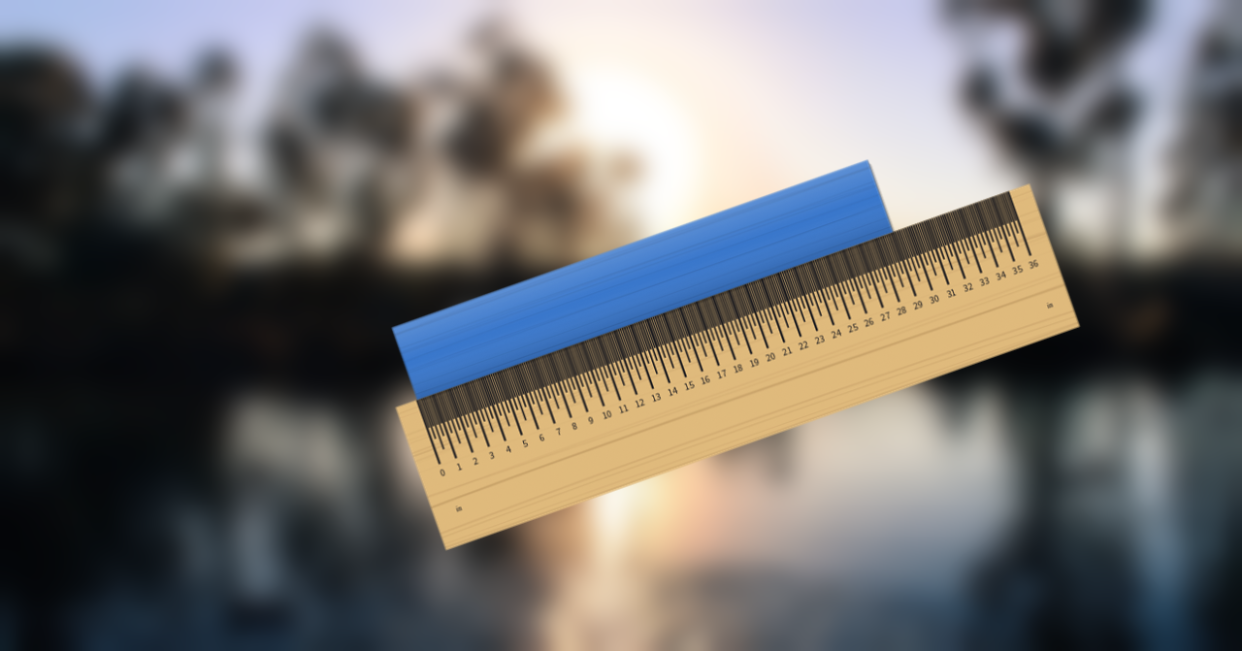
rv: 29; in
